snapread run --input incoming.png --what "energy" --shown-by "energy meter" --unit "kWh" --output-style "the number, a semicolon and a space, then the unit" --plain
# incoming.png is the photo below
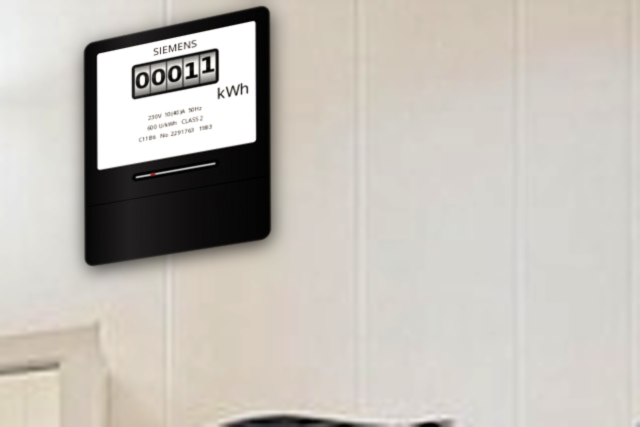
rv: 11; kWh
